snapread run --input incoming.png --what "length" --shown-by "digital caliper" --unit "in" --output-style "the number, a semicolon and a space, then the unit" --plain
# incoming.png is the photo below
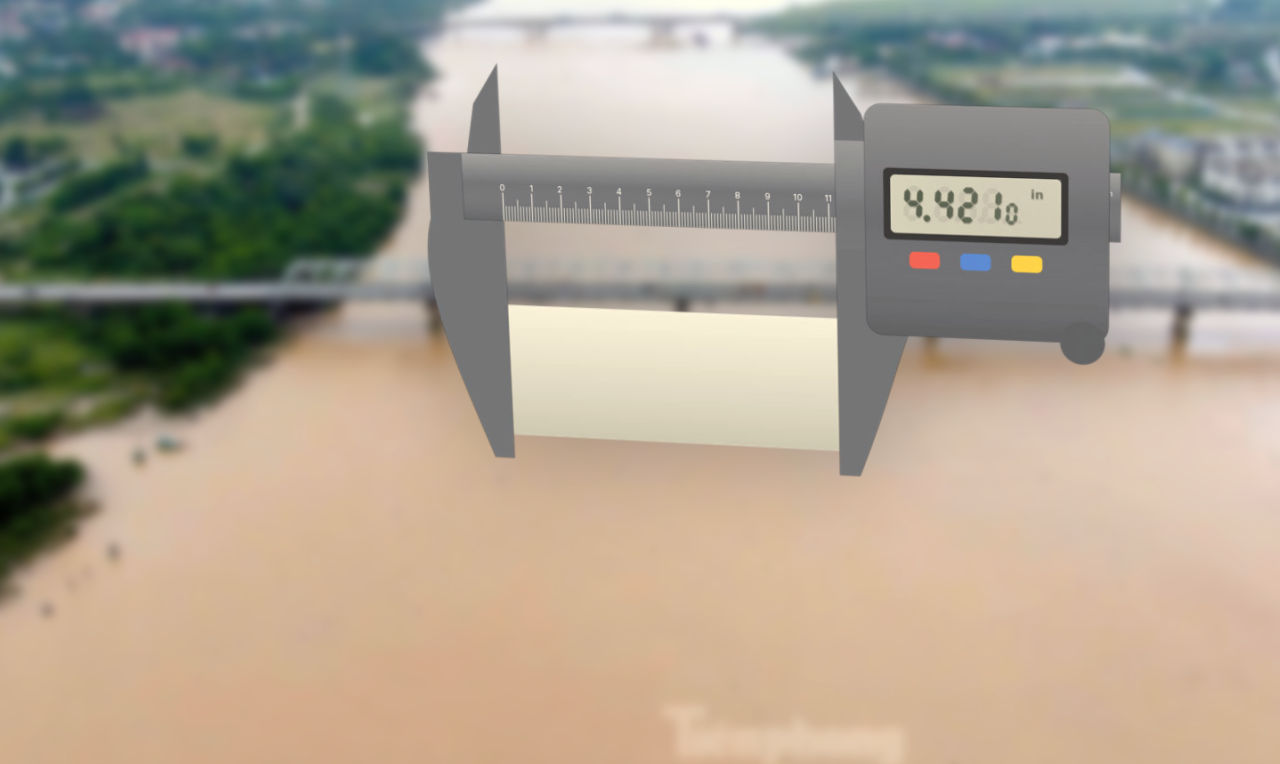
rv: 4.4210; in
